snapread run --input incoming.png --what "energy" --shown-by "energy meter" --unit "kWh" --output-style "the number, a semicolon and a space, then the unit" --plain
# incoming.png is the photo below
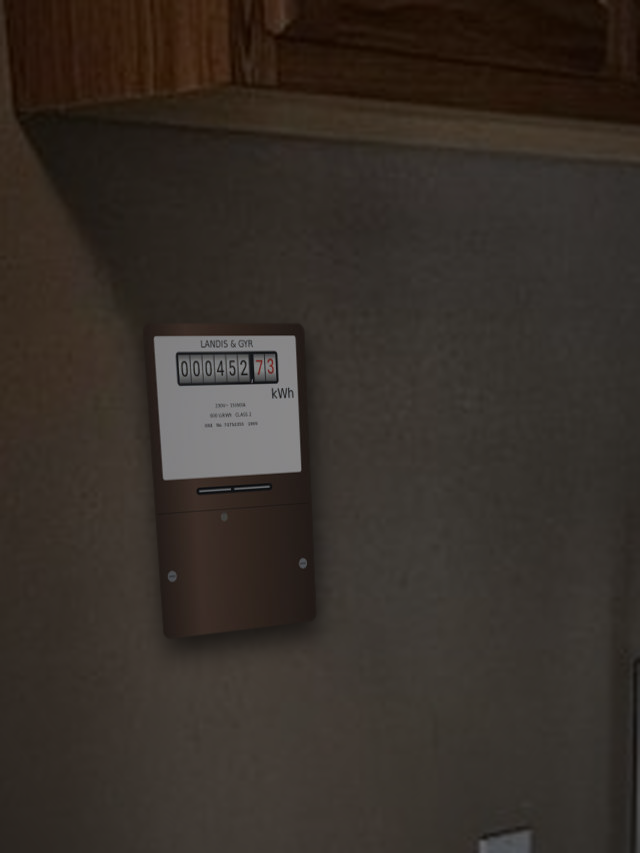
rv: 452.73; kWh
